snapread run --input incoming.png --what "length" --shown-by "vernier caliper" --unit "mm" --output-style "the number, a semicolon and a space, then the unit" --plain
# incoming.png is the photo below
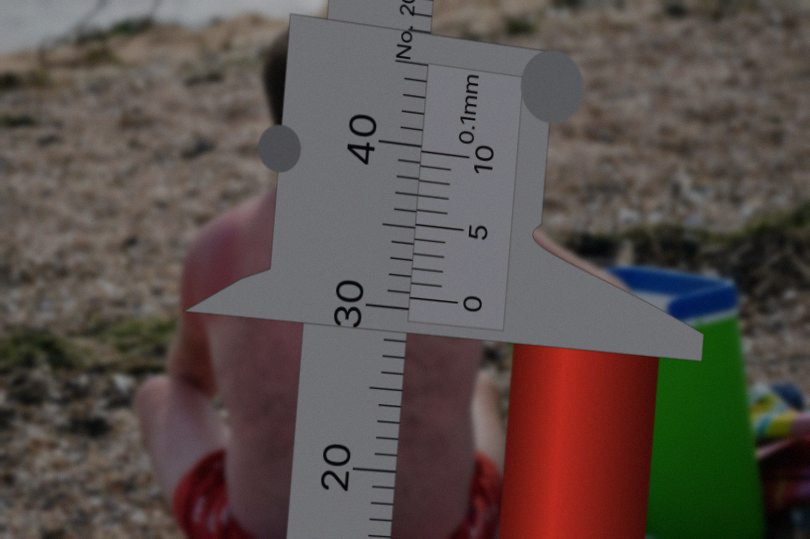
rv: 30.7; mm
